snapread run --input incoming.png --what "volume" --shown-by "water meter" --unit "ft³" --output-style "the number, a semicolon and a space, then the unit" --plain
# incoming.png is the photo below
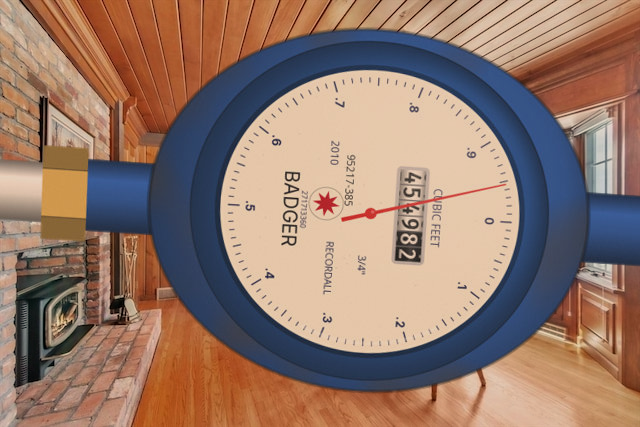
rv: 454981.95; ft³
